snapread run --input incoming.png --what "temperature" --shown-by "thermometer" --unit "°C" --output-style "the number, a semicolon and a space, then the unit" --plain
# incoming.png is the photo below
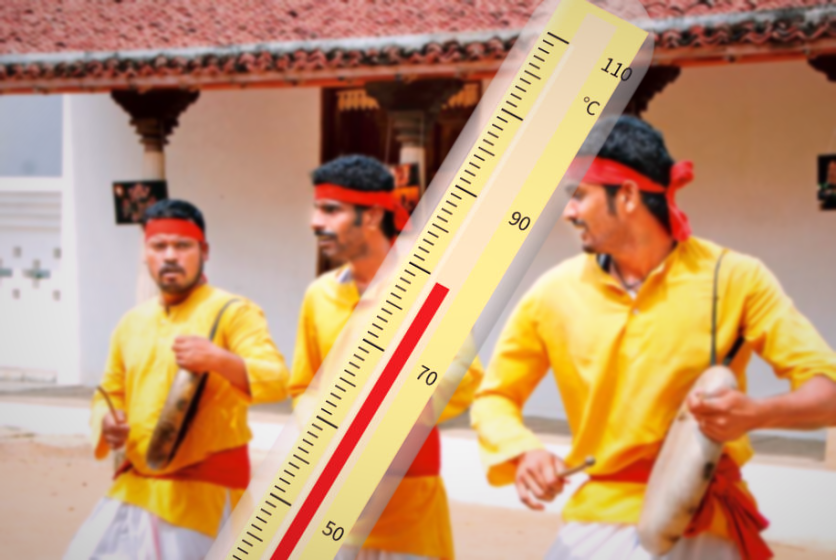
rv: 79.5; °C
